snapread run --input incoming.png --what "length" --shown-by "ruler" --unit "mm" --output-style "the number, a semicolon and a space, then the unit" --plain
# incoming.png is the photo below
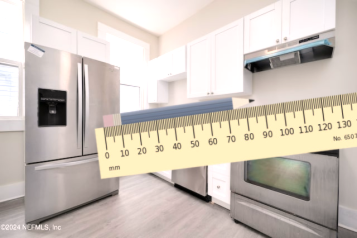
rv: 85; mm
